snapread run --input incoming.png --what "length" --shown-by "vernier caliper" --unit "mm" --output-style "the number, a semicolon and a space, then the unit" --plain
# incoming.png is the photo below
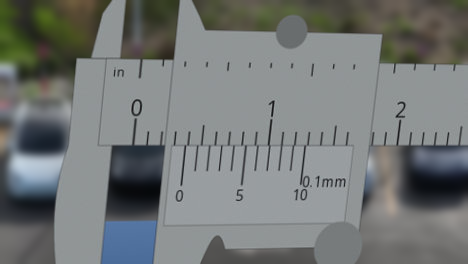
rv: 3.8; mm
